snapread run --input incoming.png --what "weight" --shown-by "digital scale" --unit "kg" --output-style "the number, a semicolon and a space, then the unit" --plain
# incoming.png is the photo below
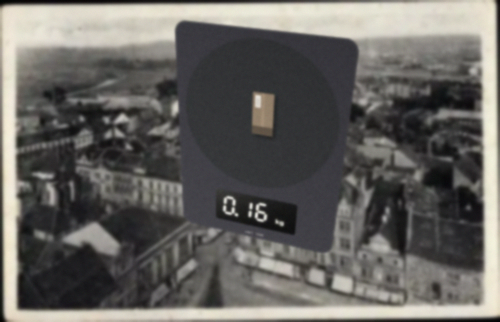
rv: 0.16; kg
